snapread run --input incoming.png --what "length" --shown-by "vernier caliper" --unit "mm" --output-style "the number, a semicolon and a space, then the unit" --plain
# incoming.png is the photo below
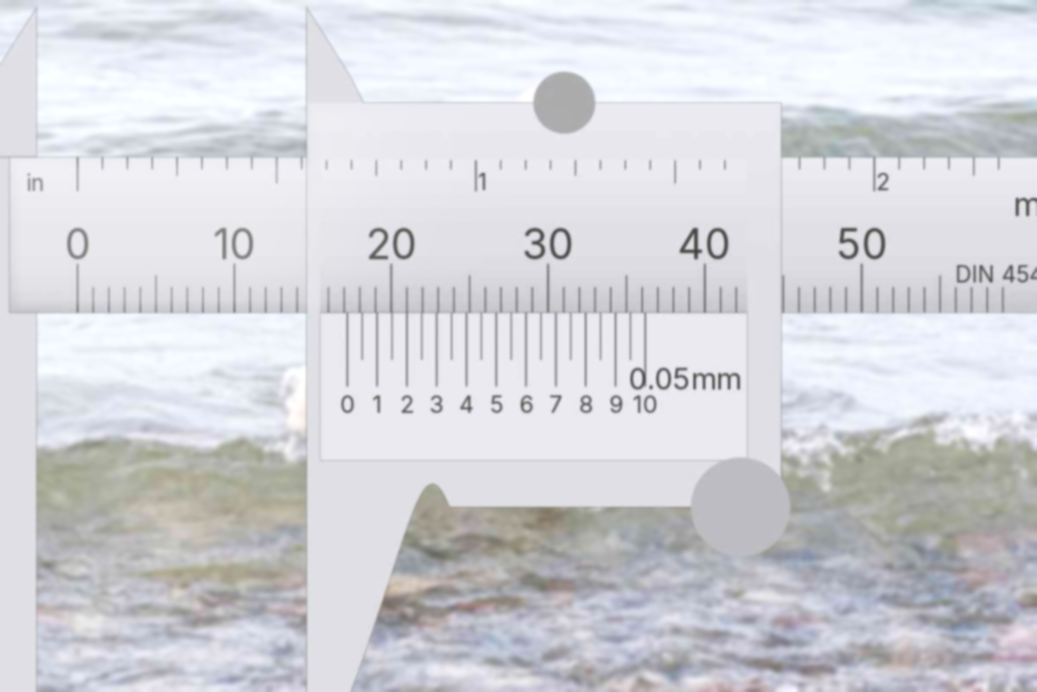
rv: 17.2; mm
